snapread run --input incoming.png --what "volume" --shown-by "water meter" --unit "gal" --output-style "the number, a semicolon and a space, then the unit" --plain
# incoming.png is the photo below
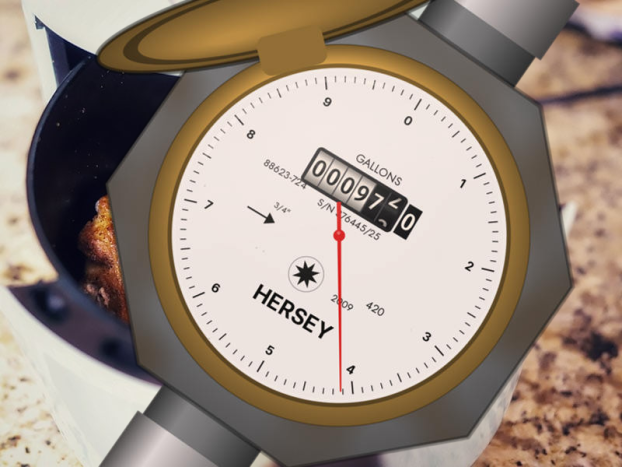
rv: 9724.1; gal
